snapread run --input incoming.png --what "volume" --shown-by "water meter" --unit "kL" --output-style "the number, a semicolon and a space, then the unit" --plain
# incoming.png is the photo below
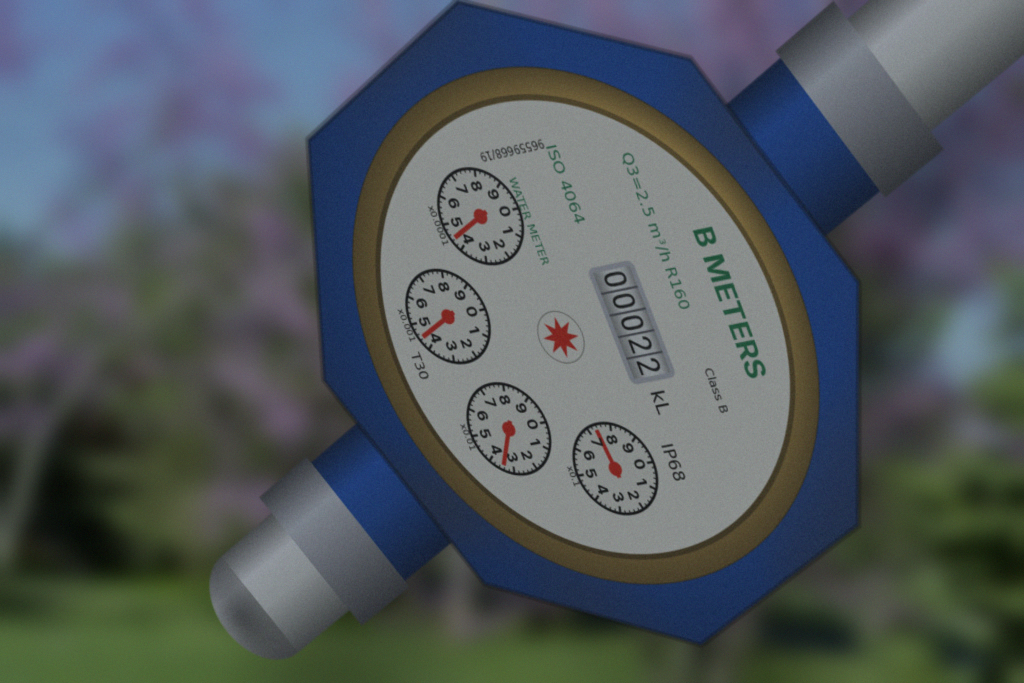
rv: 22.7344; kL
